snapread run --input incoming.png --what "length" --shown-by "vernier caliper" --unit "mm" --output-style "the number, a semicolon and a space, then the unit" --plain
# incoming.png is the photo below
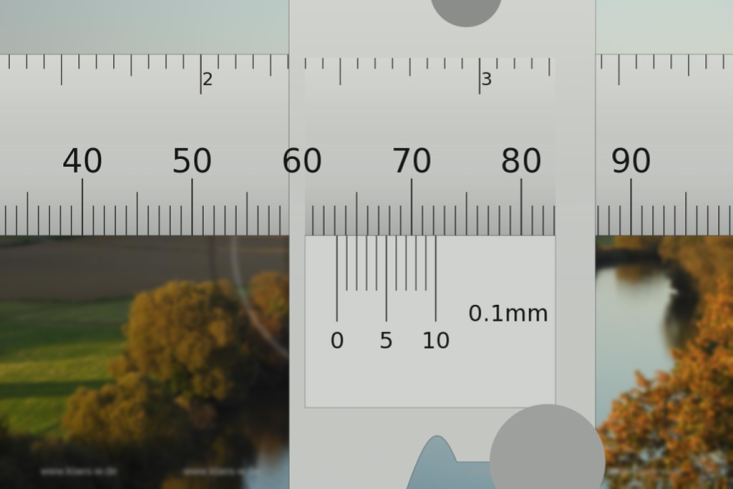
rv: 63.2; mm
